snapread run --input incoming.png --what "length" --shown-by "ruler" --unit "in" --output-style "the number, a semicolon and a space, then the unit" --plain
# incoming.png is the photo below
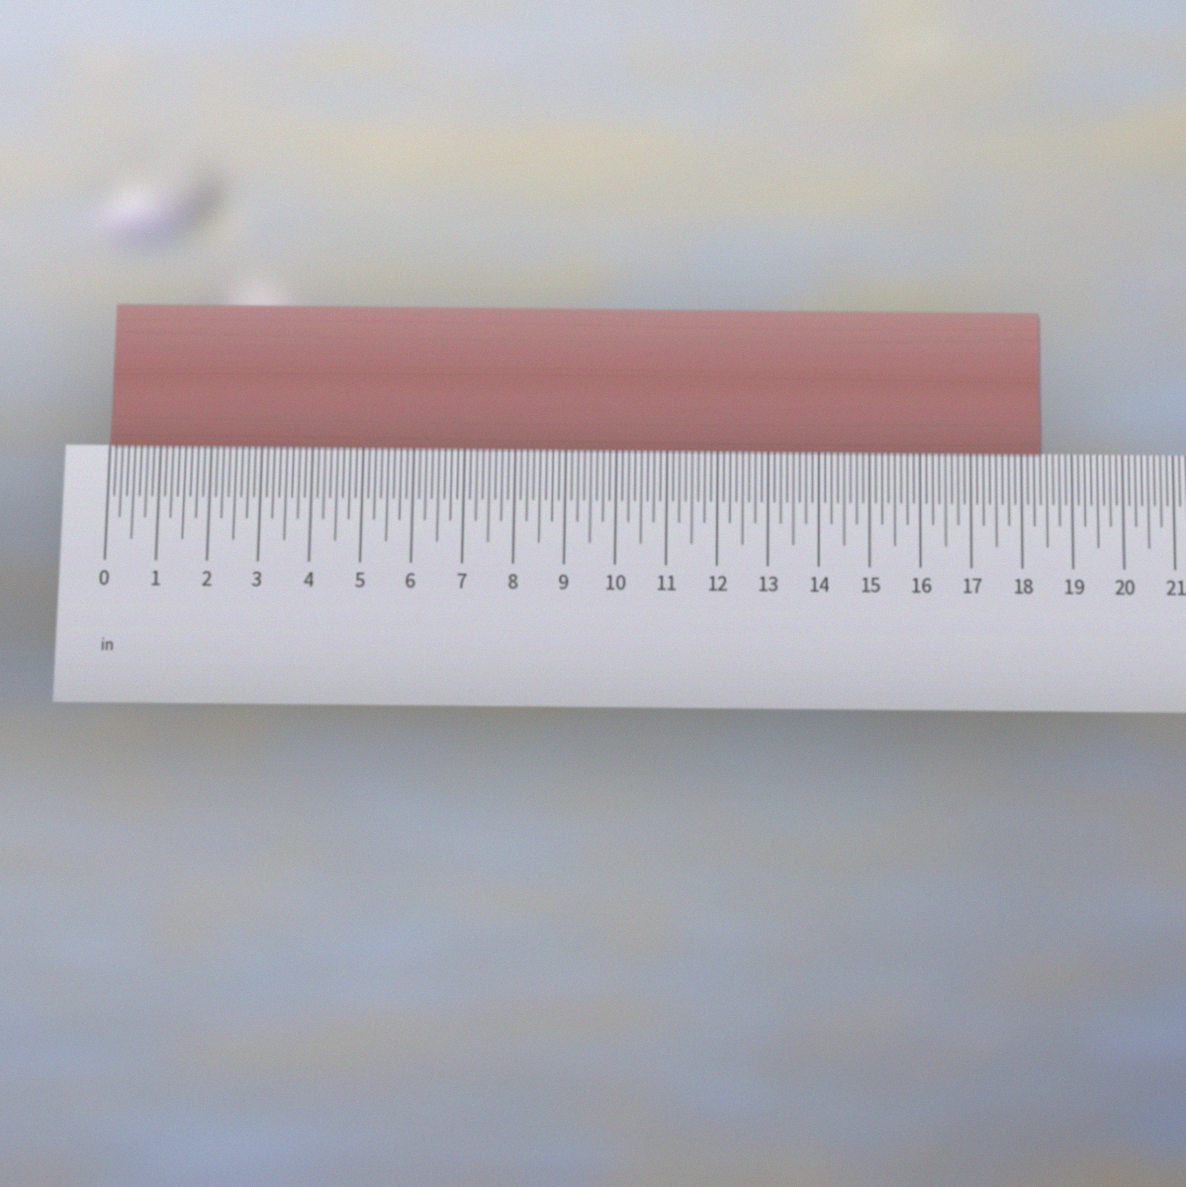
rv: 18.375; in
